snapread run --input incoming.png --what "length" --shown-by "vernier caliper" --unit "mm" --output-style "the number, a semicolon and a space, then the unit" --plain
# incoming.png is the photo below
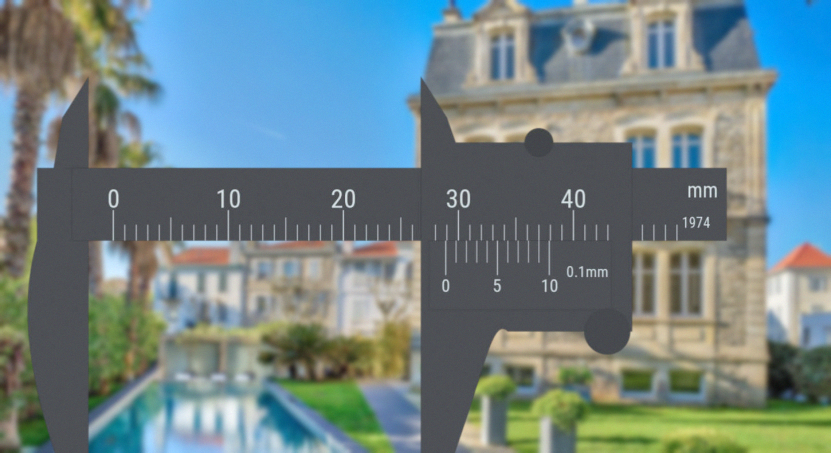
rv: 28.9; mm
